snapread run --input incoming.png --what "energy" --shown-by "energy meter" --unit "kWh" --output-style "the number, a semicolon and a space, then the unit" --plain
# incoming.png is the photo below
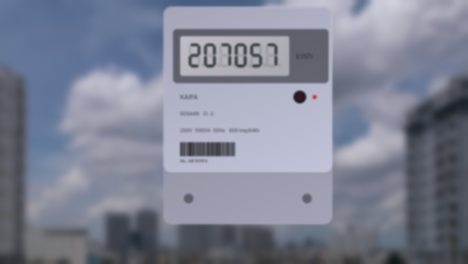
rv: 207057; kWh
